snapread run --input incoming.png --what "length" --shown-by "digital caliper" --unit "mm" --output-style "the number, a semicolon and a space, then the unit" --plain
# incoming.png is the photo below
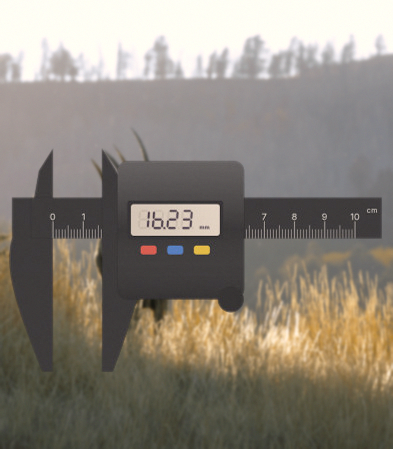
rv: 16.23; mm
